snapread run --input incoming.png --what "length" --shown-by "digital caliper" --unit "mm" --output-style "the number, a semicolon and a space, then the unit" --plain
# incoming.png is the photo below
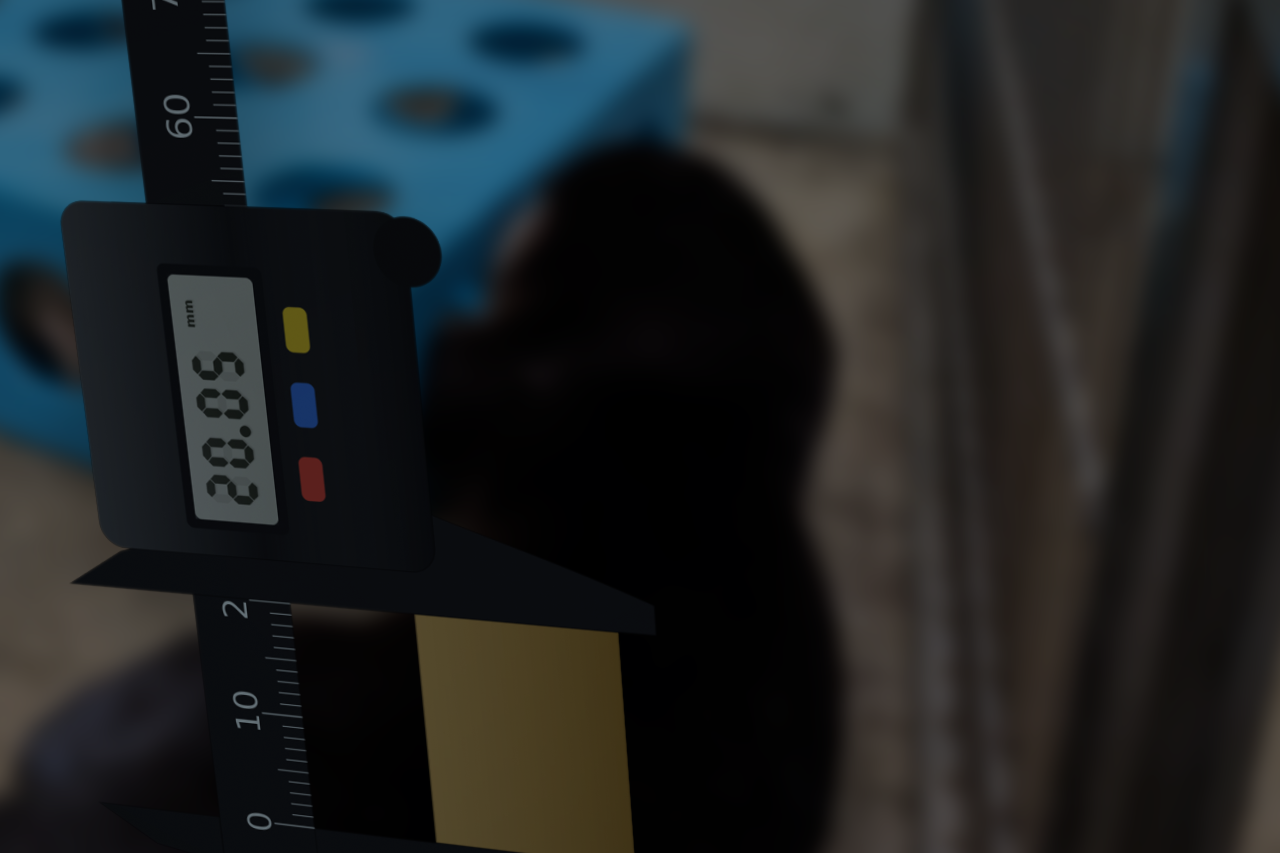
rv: 20.05; mm
